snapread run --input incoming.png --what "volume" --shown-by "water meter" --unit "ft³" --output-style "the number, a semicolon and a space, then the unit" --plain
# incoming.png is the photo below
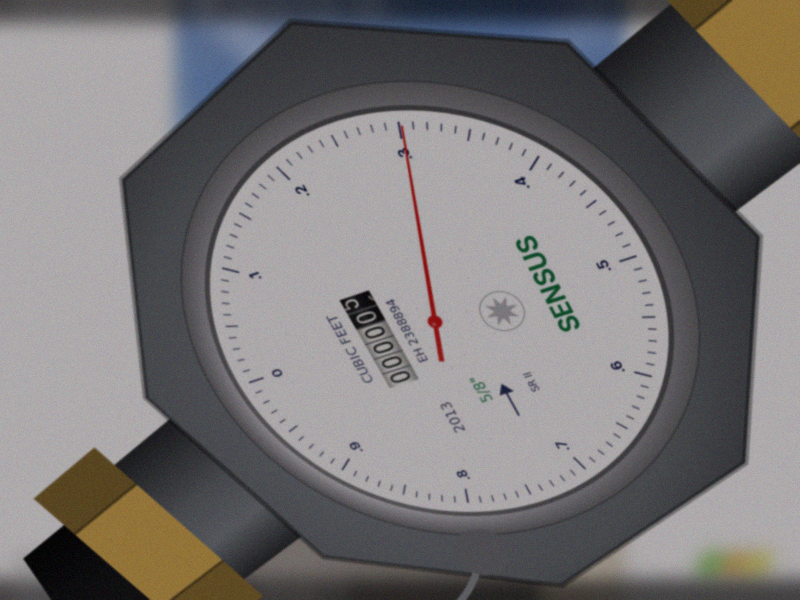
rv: 5.30; ft³
